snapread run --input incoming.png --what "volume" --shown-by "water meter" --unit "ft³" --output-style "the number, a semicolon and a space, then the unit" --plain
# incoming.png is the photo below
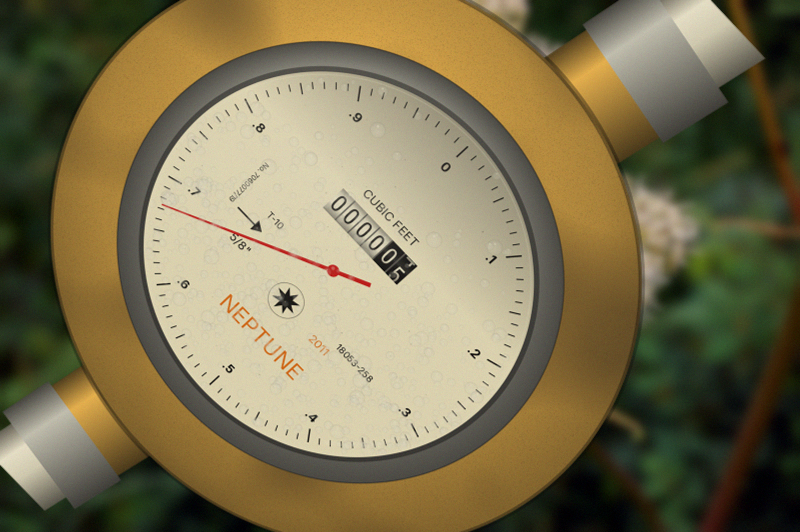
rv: 4.67; ft³
